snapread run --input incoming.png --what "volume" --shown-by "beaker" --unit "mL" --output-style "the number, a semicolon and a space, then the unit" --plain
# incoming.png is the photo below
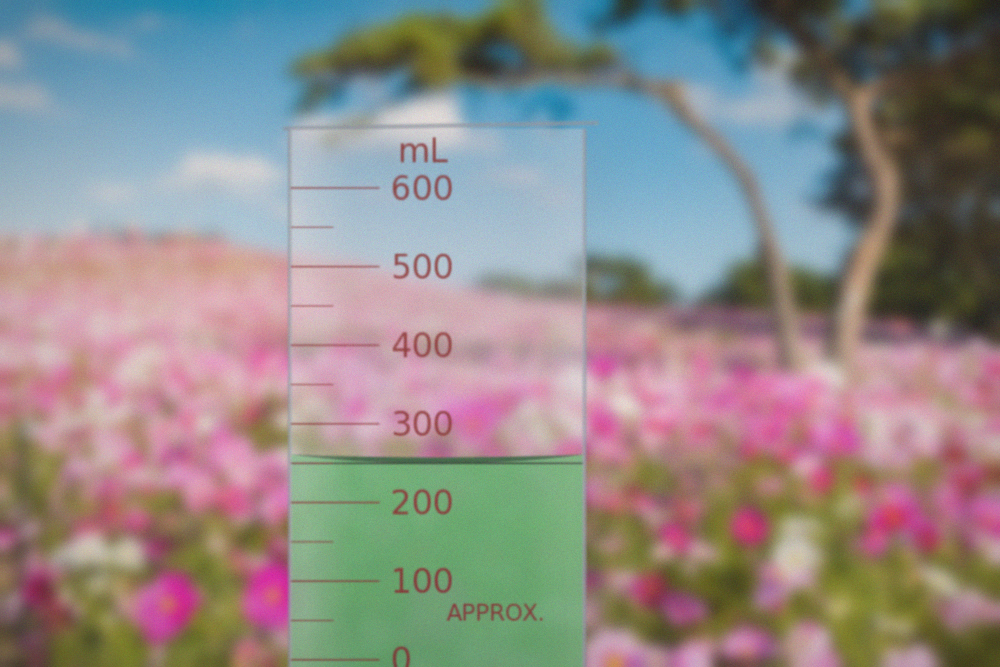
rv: 250; mL
